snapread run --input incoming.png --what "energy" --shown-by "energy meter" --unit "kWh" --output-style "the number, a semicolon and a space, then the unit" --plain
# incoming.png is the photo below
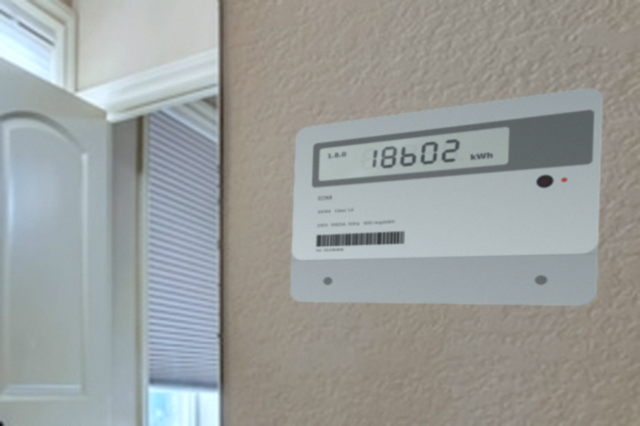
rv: 18602; kWh
